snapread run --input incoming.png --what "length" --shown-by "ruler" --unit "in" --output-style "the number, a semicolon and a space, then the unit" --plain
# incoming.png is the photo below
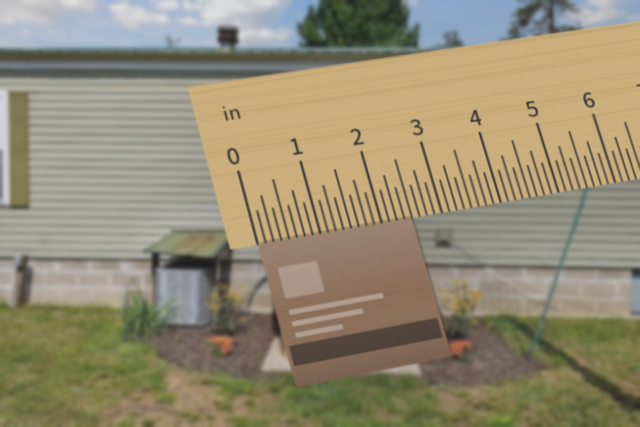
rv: 2.5; in
